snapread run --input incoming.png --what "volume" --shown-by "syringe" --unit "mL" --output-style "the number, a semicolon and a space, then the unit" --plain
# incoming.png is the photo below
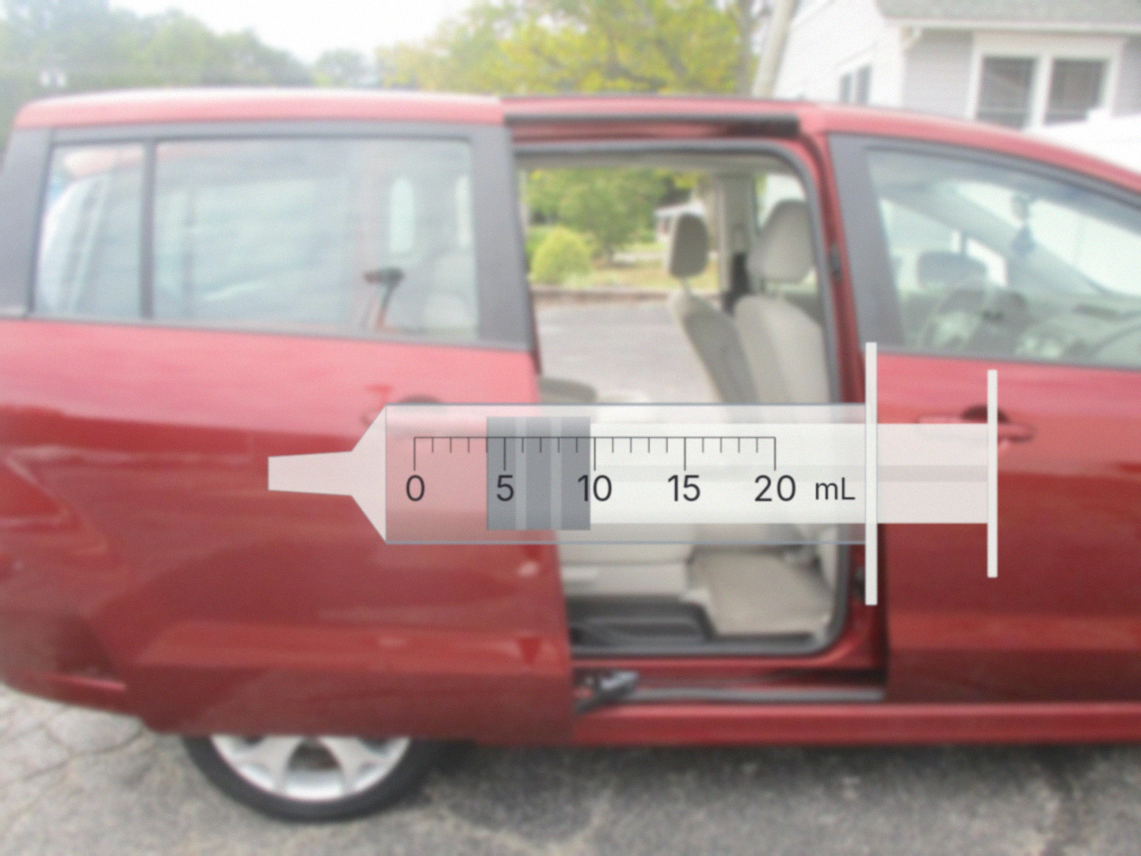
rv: 4; mL
